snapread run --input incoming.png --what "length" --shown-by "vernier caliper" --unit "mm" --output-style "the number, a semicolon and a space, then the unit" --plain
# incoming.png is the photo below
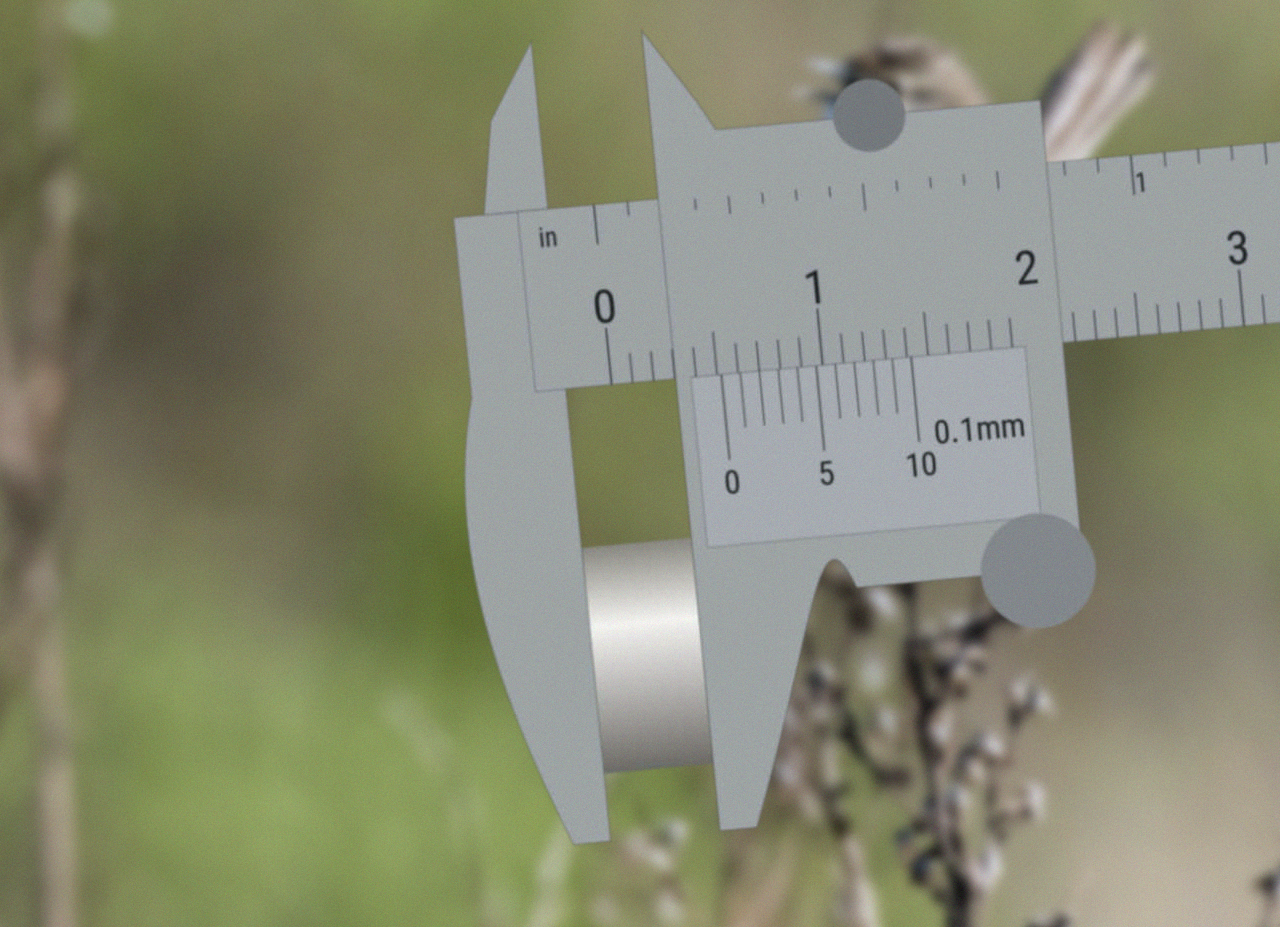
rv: 5.2; mm
